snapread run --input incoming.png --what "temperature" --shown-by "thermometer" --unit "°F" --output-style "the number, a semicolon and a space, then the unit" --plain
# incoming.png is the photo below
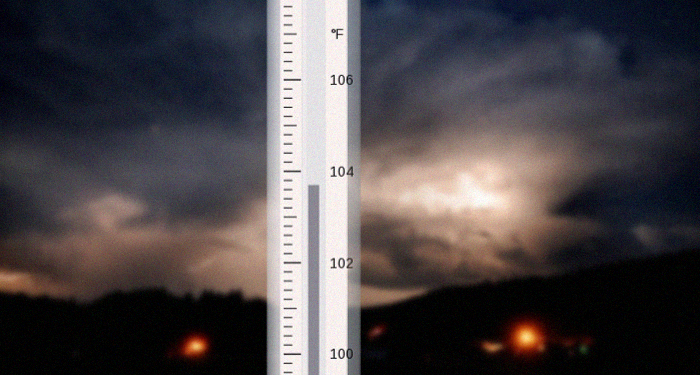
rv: 103.7; °F
